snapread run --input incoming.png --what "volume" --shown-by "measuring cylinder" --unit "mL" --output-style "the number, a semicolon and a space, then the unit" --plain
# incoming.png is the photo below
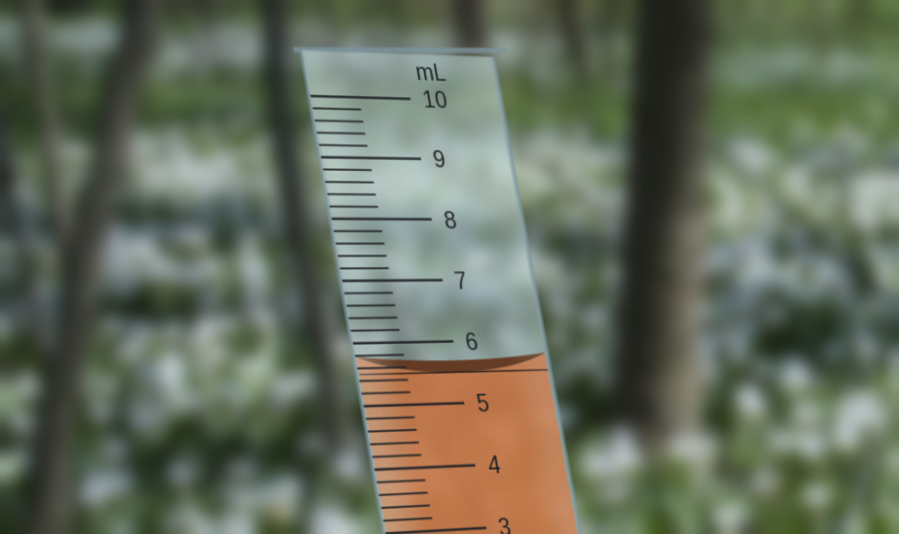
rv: 5.5; mL
